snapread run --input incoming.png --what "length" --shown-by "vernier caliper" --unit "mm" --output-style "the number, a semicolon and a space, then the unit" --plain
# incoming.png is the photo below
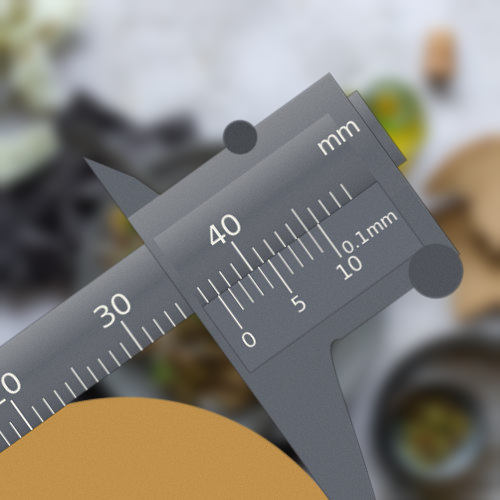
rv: 36.9; mm
